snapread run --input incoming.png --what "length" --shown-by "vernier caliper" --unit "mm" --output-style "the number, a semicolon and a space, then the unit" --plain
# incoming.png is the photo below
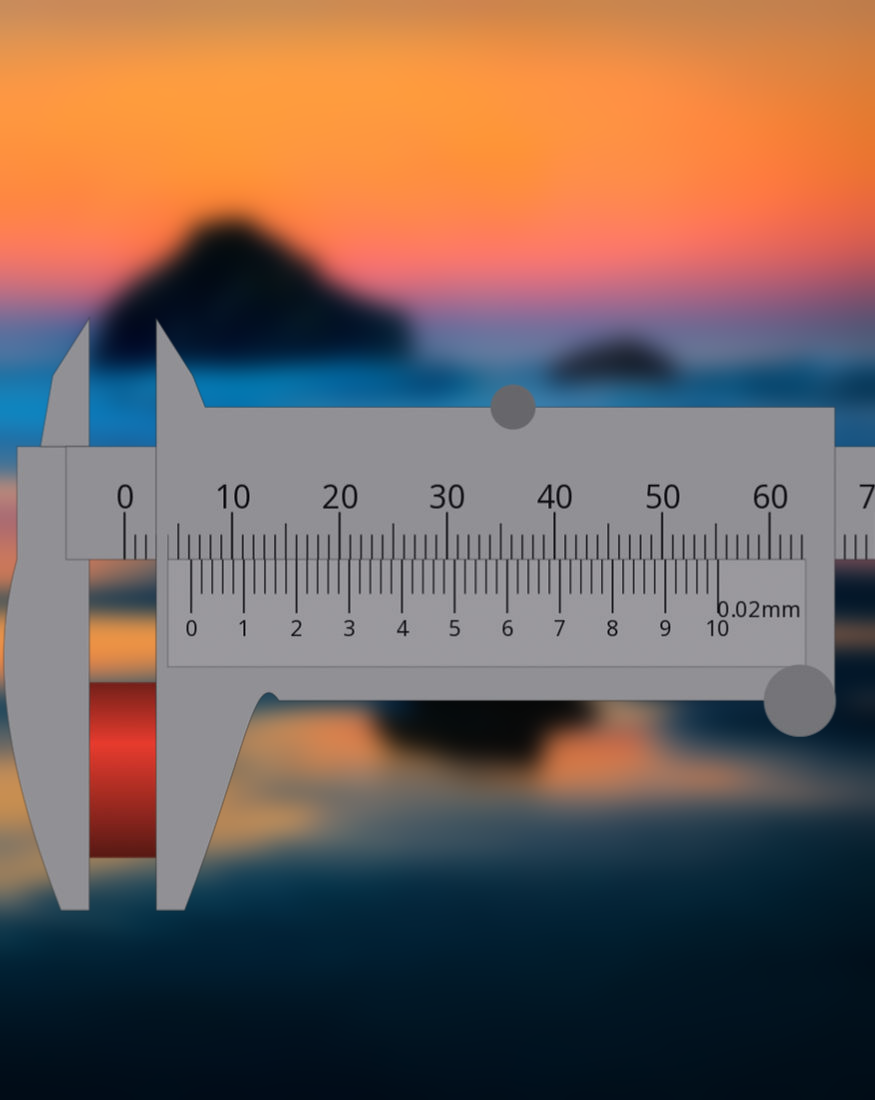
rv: 6.2; mm
